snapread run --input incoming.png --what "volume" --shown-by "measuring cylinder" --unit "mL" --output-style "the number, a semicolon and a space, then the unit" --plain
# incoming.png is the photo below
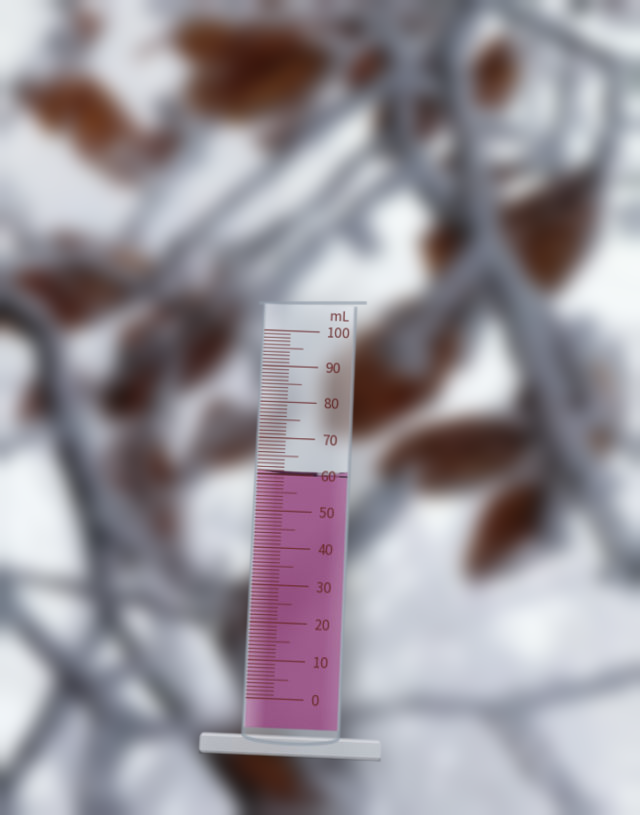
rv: 60; mL
